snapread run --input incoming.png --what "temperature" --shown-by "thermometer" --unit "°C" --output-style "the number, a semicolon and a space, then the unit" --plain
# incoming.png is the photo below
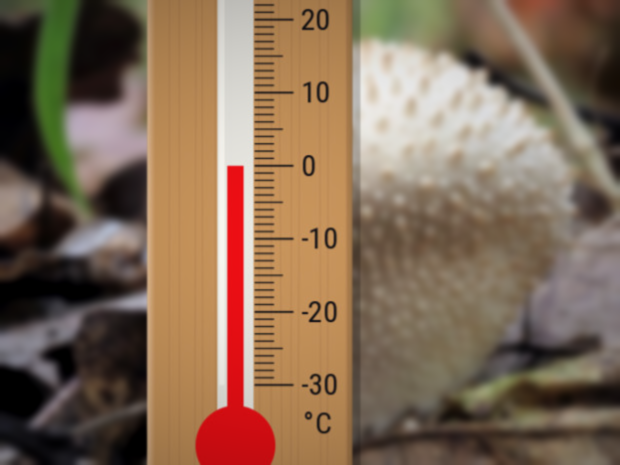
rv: 0; °C
